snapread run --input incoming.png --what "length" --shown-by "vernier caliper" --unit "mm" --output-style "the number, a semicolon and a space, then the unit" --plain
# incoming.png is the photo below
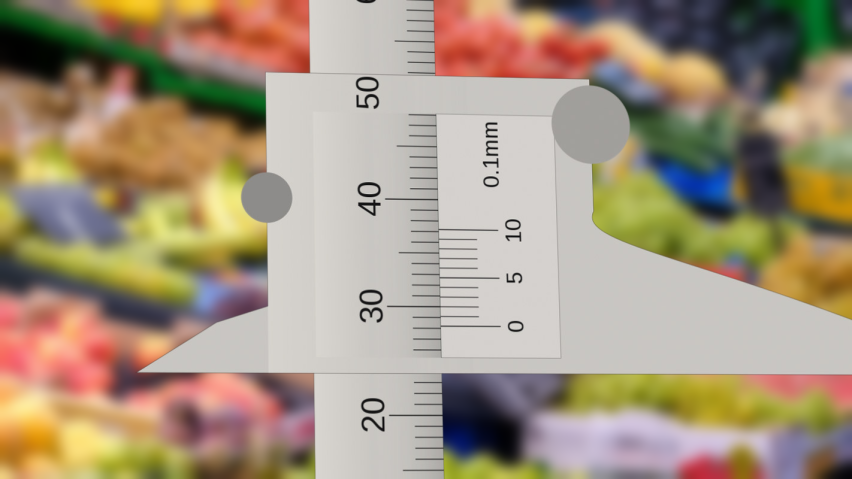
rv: 28.2; mm
